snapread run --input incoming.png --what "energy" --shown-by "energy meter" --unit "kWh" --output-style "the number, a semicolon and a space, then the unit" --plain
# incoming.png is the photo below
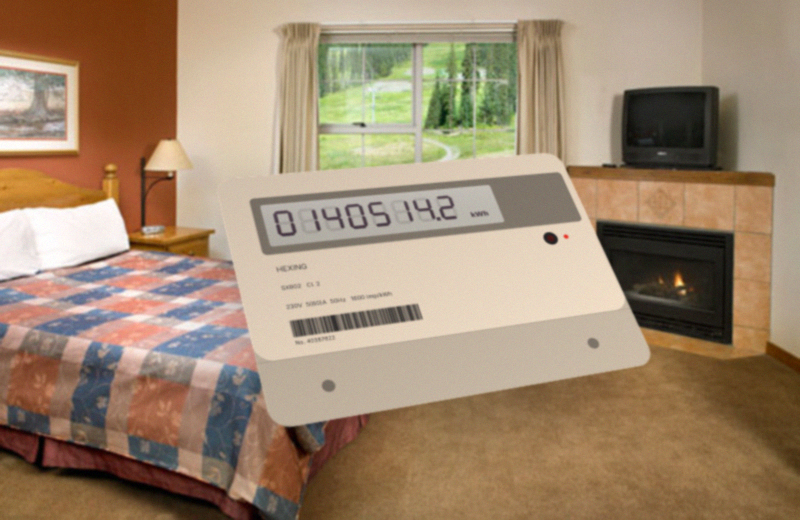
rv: 140514.2; kWh
